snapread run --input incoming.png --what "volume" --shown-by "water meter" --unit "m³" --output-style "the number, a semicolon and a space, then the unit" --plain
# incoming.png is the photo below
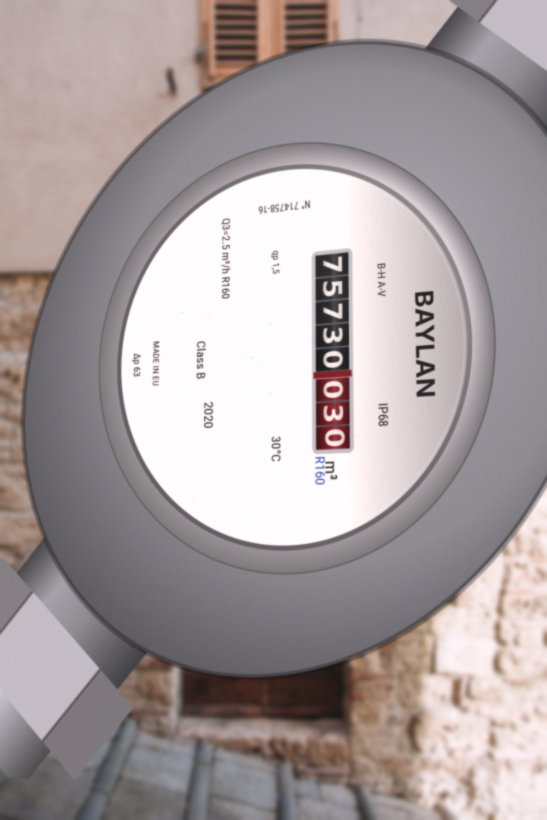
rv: 75730.030; m³
